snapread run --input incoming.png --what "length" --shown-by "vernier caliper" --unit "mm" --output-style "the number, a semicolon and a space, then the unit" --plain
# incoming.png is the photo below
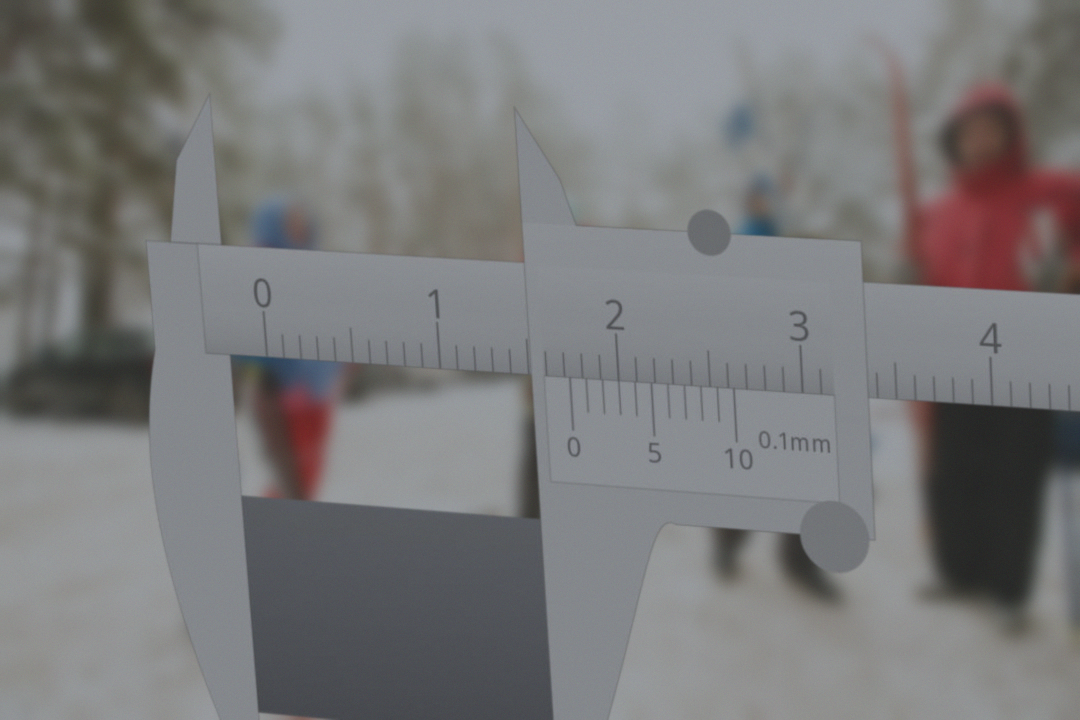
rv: 17.3; mm
